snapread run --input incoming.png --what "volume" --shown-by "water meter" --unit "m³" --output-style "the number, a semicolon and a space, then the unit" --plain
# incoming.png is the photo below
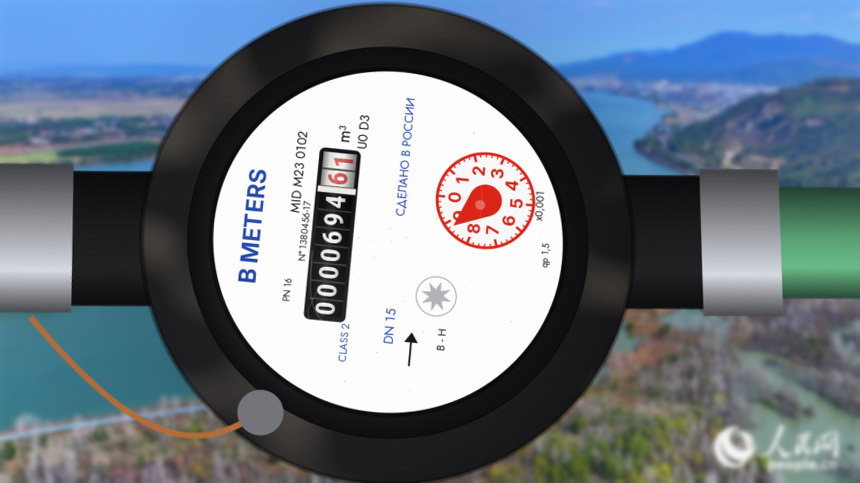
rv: 694.608; m³
